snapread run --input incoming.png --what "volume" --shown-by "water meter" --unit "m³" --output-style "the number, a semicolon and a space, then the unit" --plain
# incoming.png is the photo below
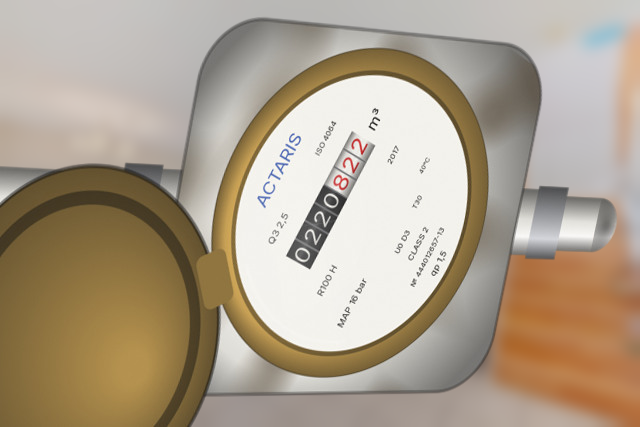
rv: 220.822; m³
